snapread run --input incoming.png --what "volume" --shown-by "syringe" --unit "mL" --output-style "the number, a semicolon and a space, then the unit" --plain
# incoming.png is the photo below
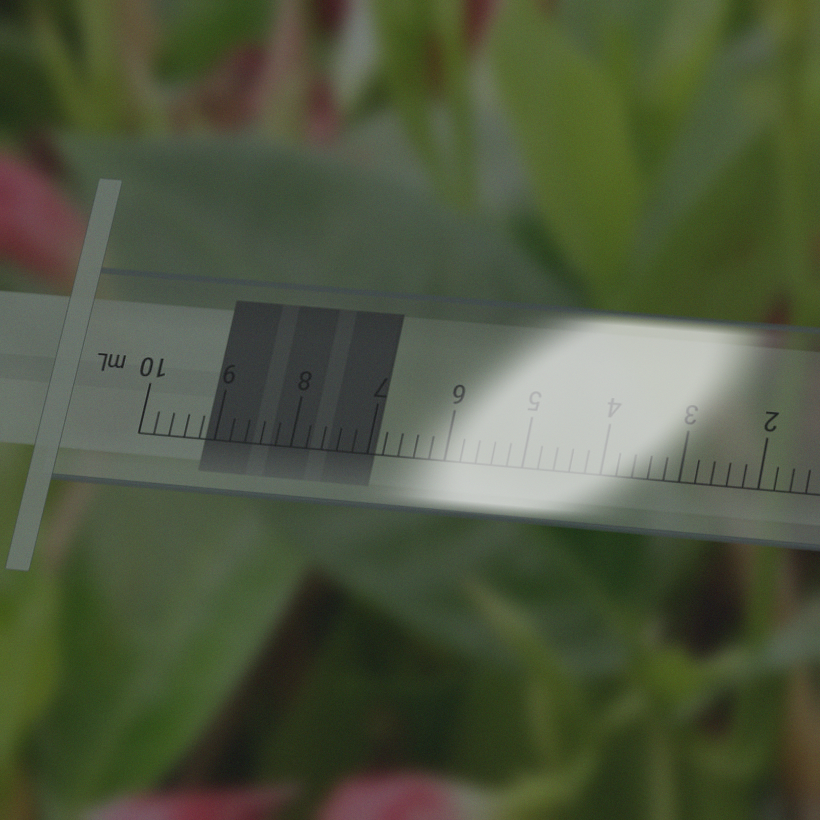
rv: 6.9; mL
